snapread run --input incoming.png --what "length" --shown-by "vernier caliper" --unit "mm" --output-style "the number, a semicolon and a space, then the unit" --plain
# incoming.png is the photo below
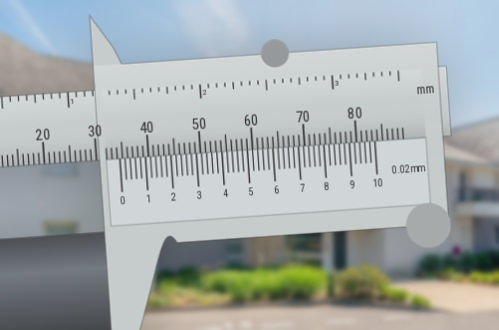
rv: 34.5; mm
